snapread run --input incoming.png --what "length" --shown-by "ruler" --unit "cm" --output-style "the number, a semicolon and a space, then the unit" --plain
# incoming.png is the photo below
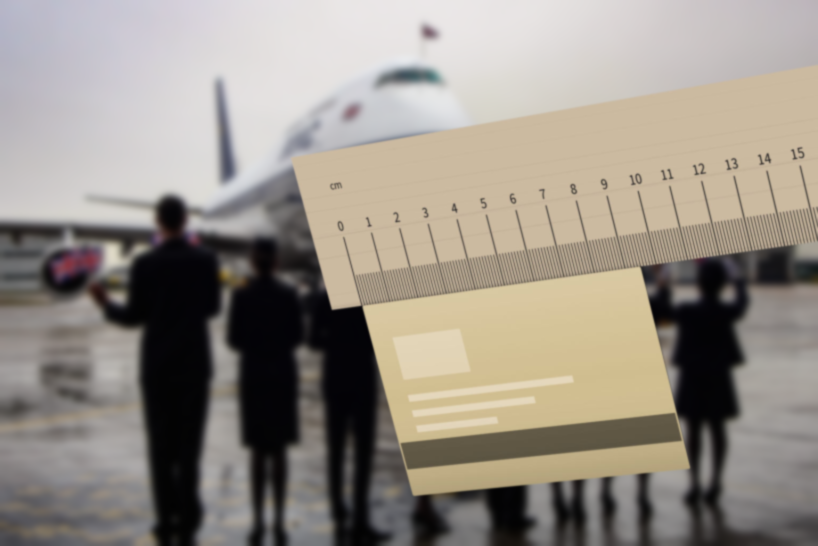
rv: 9.5; cm
